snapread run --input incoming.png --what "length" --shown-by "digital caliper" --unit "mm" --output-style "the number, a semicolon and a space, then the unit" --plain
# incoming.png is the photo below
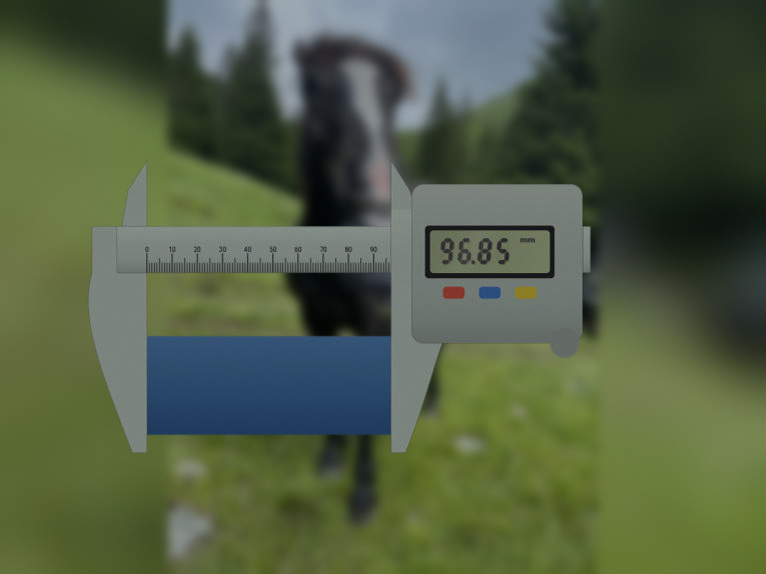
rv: 96.85; mm
